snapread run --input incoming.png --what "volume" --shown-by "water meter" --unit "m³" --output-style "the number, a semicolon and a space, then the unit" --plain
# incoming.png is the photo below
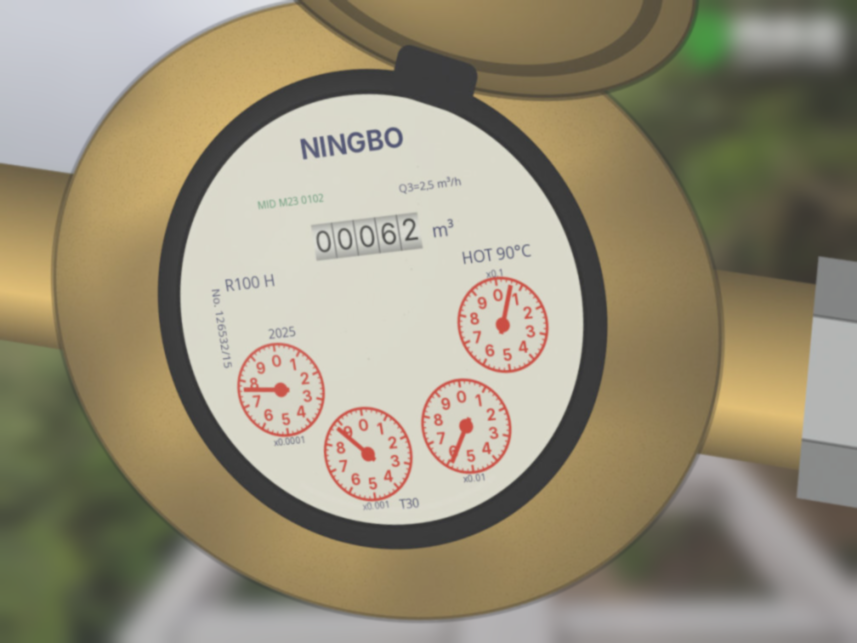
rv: 62.0587; m³
